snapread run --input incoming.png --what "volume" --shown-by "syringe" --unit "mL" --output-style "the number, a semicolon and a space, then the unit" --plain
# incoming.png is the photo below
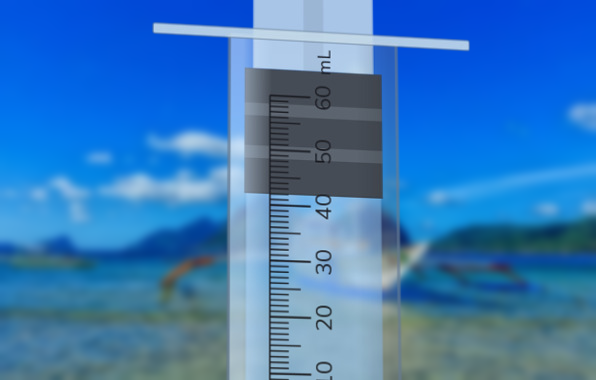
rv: 42; mL
